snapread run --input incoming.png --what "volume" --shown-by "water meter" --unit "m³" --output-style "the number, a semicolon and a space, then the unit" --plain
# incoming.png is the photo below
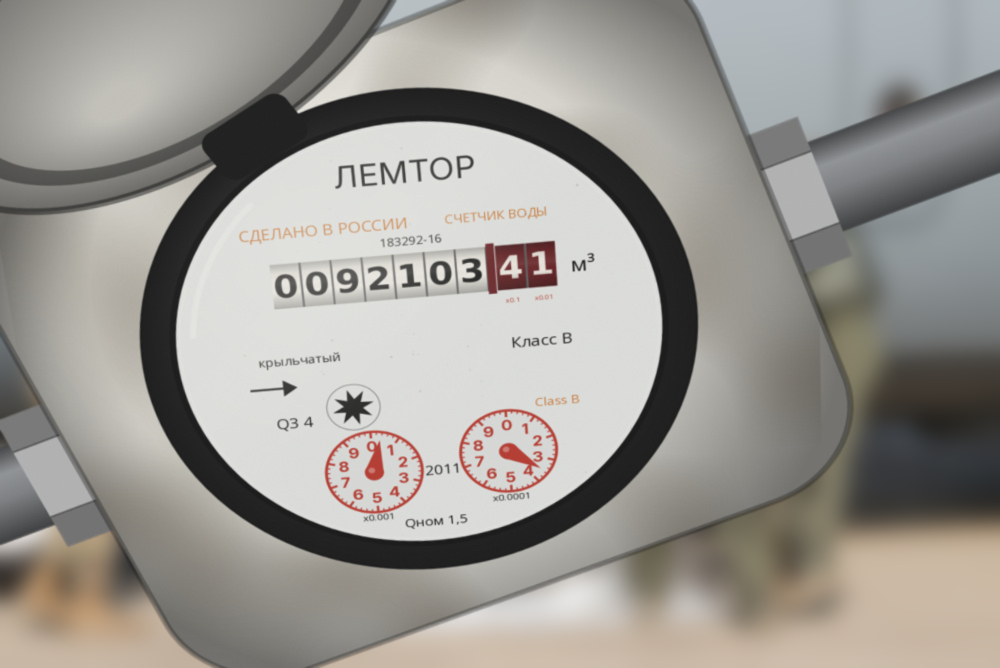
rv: 92103.4103; m³
